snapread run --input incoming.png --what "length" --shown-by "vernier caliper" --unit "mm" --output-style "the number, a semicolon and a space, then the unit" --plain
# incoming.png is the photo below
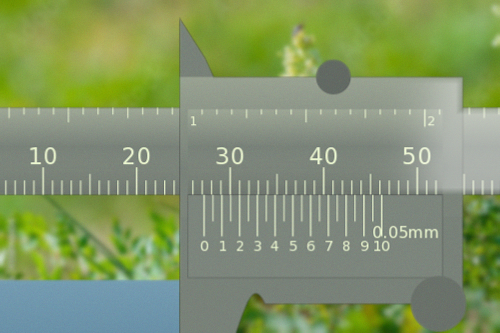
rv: 27.2; mm
